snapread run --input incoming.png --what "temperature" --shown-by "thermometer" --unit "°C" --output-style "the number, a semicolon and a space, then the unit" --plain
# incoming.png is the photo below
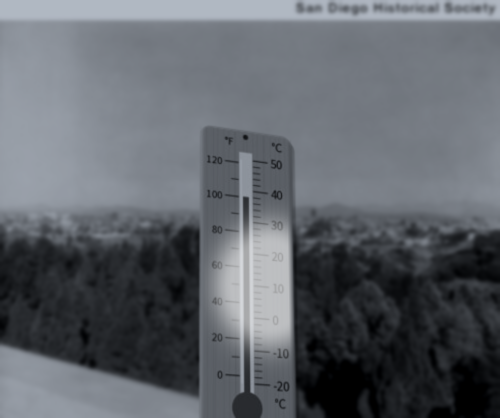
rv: 38; °C
